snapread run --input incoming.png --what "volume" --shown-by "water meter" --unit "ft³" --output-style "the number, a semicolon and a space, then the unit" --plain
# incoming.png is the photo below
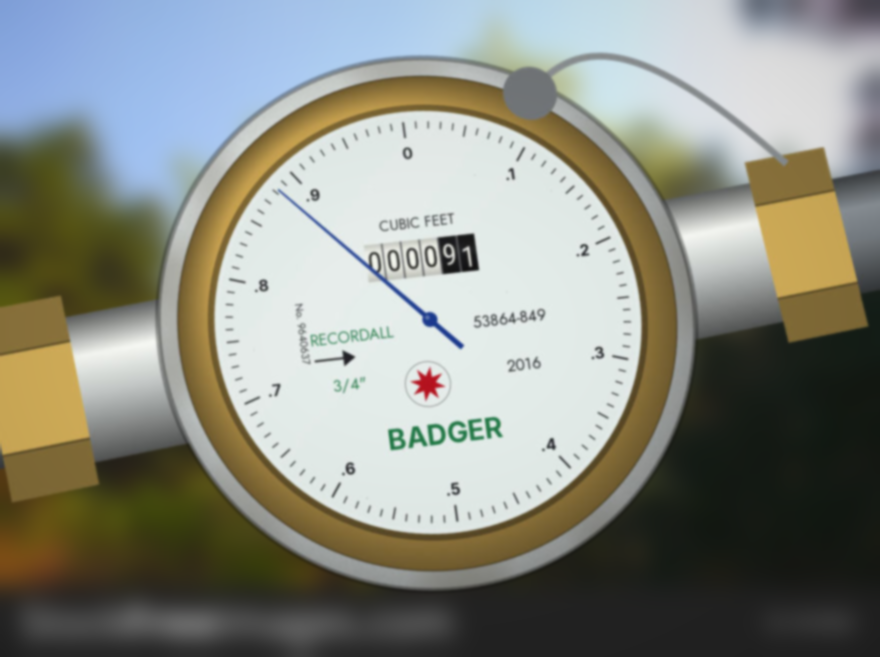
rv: 90.88; ft³
